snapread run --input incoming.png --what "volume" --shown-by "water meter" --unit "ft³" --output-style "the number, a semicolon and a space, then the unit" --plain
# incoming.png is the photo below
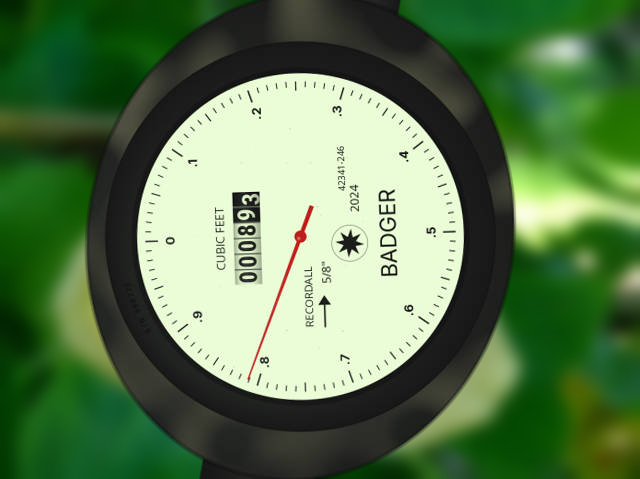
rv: 892.81; ft³
